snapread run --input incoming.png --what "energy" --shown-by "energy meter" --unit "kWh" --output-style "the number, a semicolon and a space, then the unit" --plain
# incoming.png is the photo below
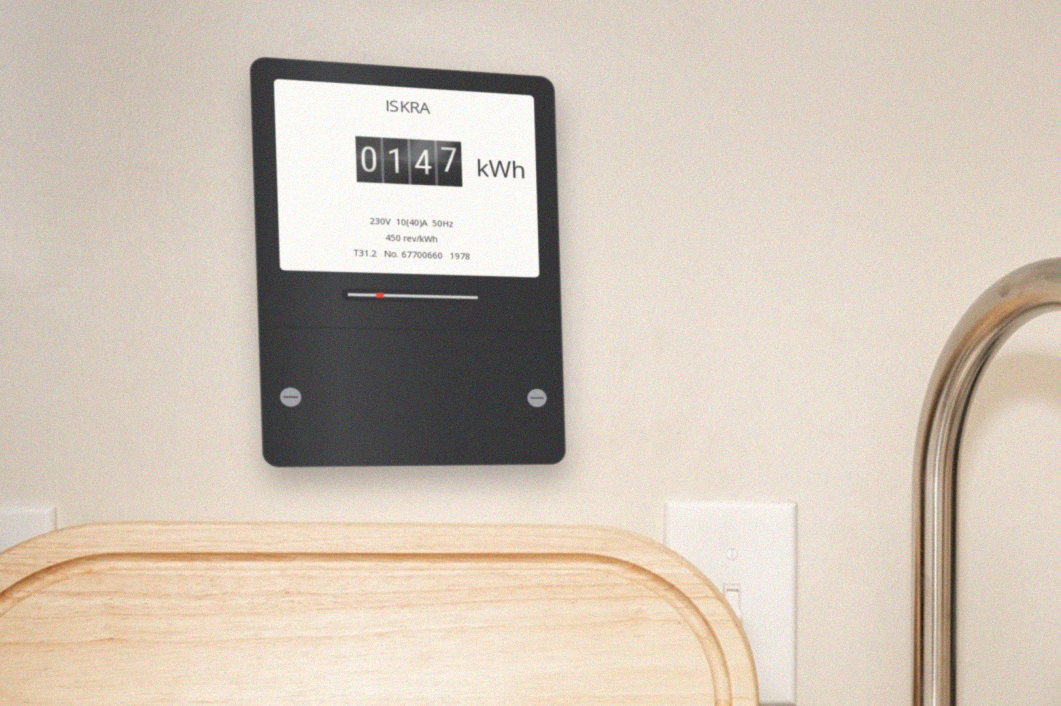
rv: 147; kWh
